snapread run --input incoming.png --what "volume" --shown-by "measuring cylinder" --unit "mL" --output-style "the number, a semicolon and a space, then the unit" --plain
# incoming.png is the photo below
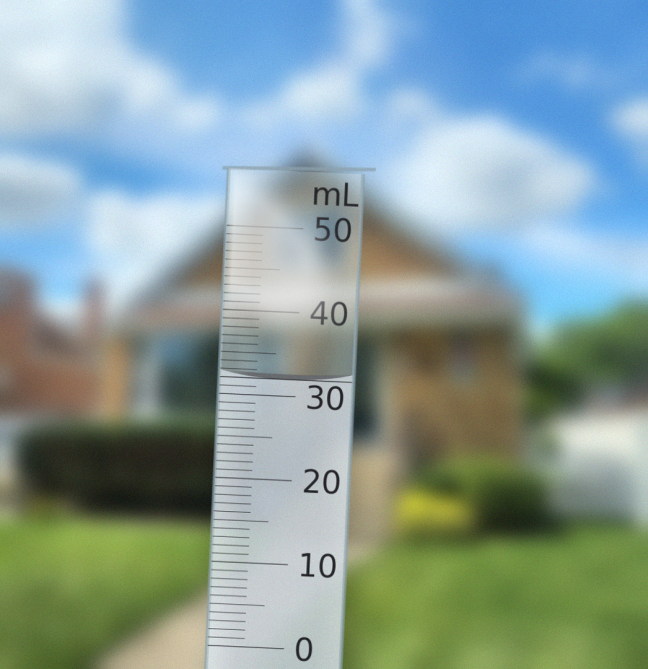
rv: 32; mL
